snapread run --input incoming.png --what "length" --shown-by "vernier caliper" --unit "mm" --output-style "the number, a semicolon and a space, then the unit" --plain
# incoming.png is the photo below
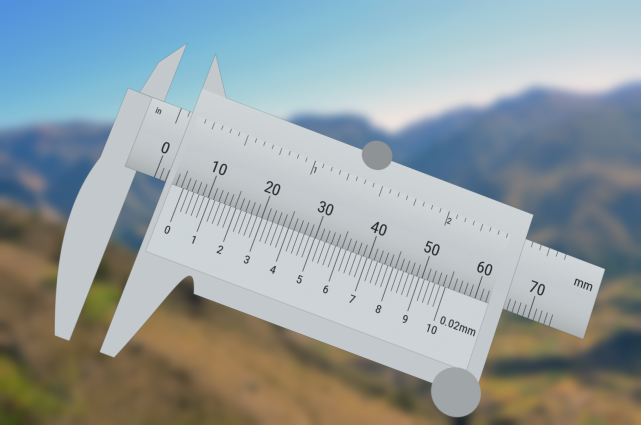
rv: 5.4; mm
